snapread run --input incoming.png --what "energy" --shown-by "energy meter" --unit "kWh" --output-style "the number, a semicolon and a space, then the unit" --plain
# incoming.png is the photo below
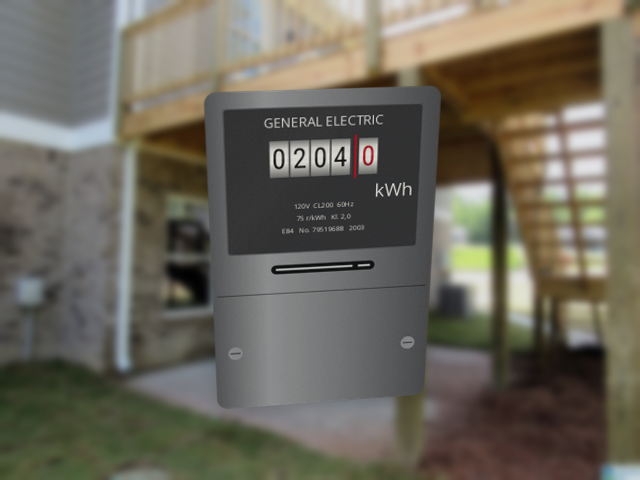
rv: 204.0; kWh
